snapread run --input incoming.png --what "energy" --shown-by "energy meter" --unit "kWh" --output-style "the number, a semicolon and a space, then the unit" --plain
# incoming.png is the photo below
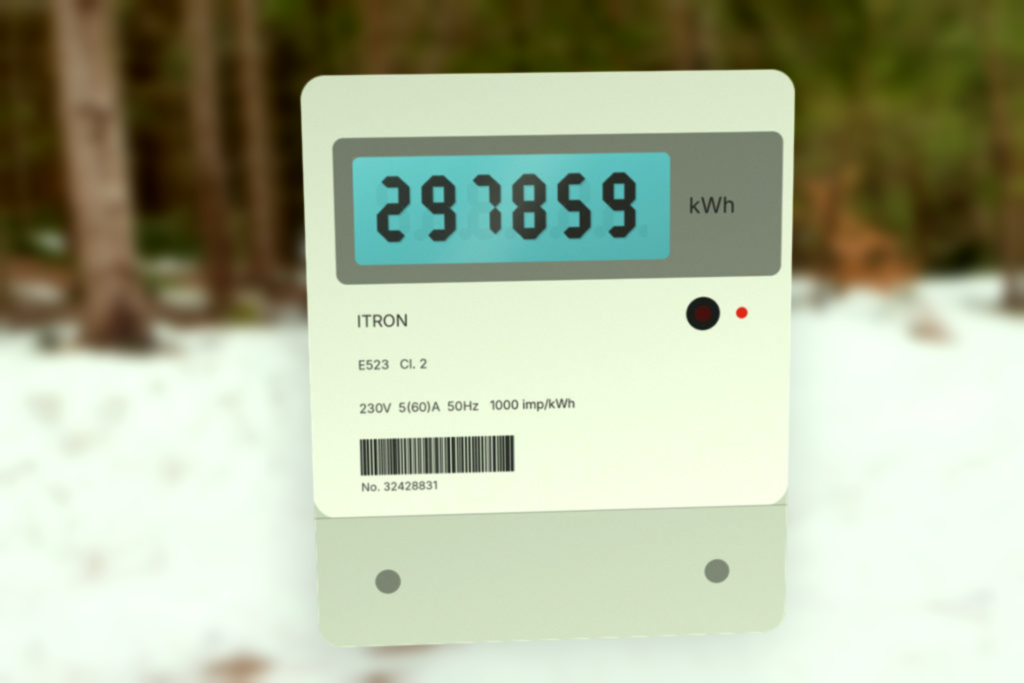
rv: 297859; kWh
